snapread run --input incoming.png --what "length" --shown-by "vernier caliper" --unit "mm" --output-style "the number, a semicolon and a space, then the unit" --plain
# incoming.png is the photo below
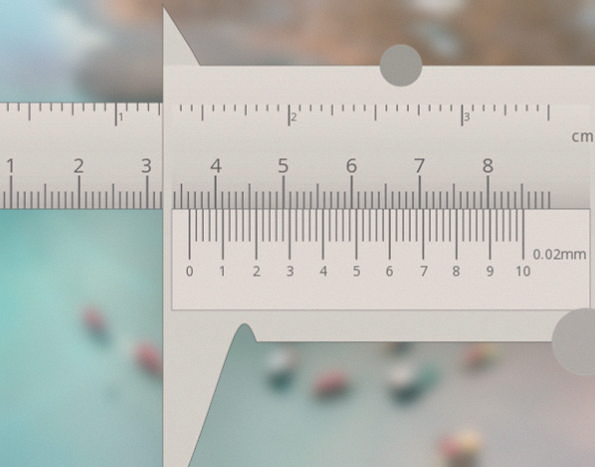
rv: 36.2; mm
